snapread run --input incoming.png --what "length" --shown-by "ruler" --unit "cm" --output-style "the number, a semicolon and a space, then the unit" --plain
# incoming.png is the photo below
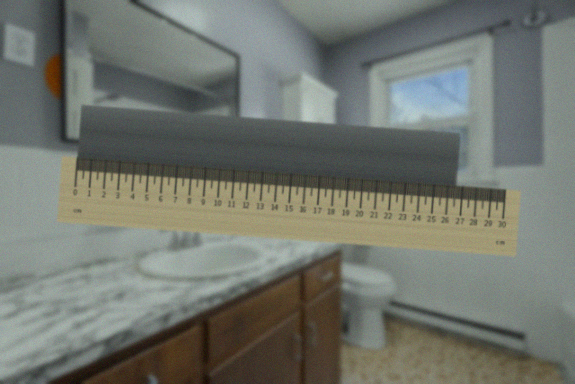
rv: 26.5; cm
